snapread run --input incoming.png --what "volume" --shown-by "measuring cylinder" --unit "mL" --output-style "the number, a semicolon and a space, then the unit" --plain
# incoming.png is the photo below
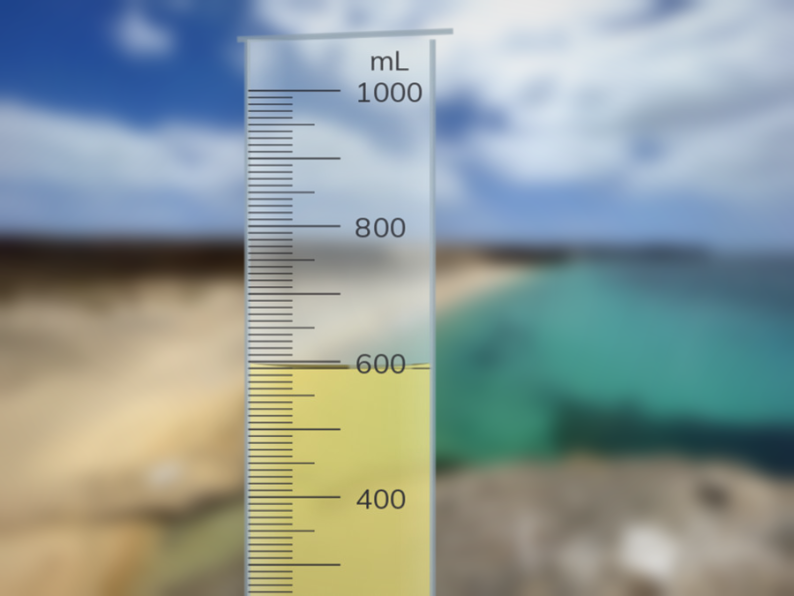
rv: 590; mL
